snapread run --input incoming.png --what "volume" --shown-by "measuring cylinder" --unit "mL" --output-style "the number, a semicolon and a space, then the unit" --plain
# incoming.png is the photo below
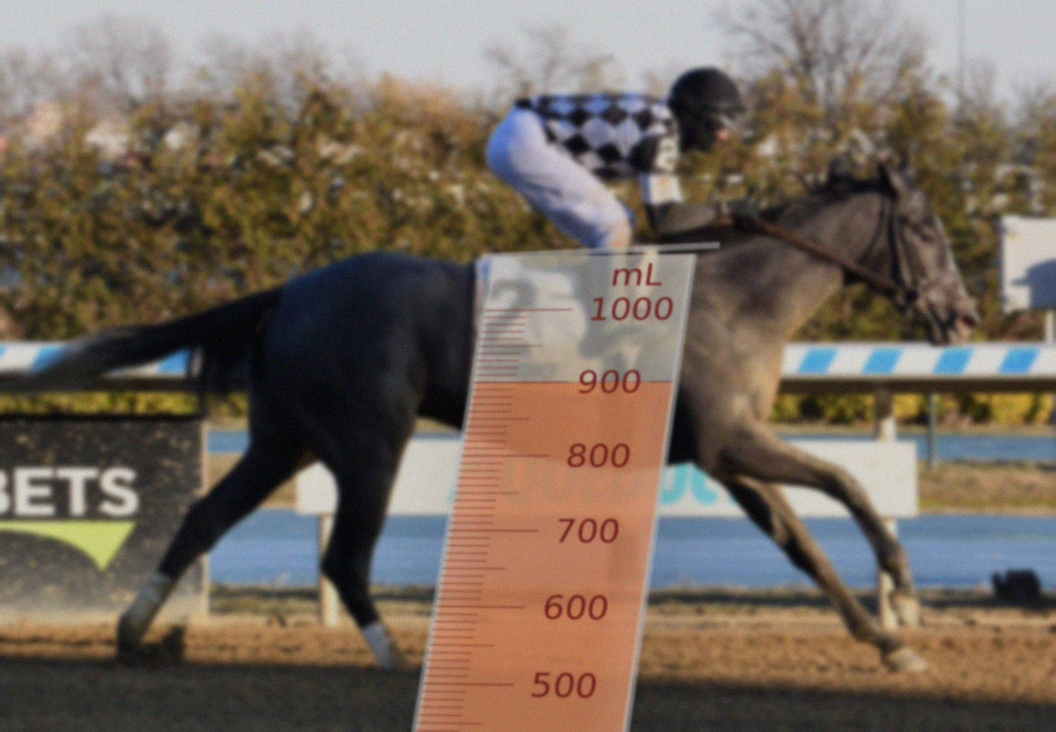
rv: 900; mL
